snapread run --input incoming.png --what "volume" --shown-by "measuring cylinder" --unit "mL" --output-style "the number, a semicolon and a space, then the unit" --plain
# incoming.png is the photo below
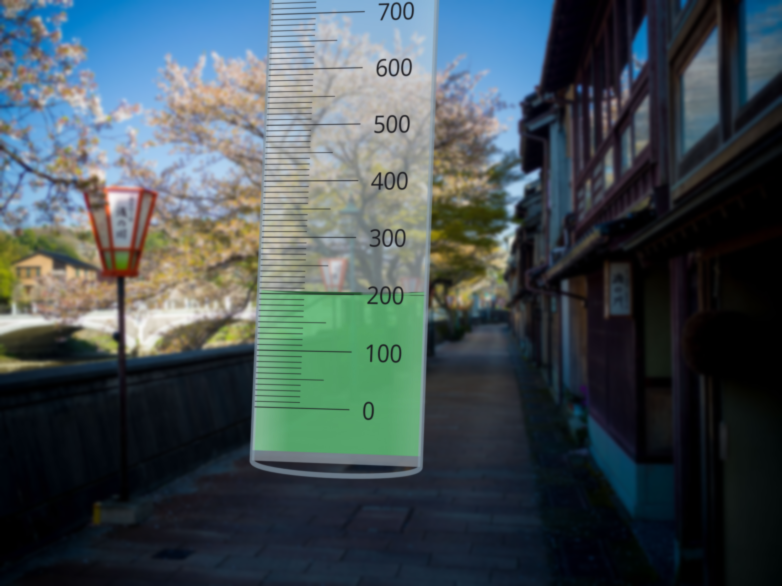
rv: 200; mL
